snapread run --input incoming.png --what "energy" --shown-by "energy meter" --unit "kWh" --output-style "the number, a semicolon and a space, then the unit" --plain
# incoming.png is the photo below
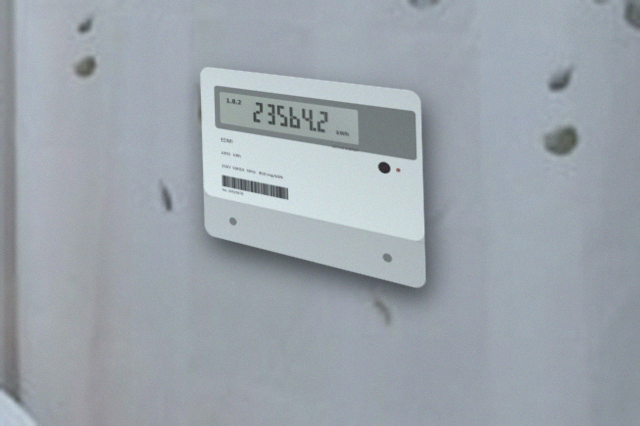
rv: 23564.2; kWh
